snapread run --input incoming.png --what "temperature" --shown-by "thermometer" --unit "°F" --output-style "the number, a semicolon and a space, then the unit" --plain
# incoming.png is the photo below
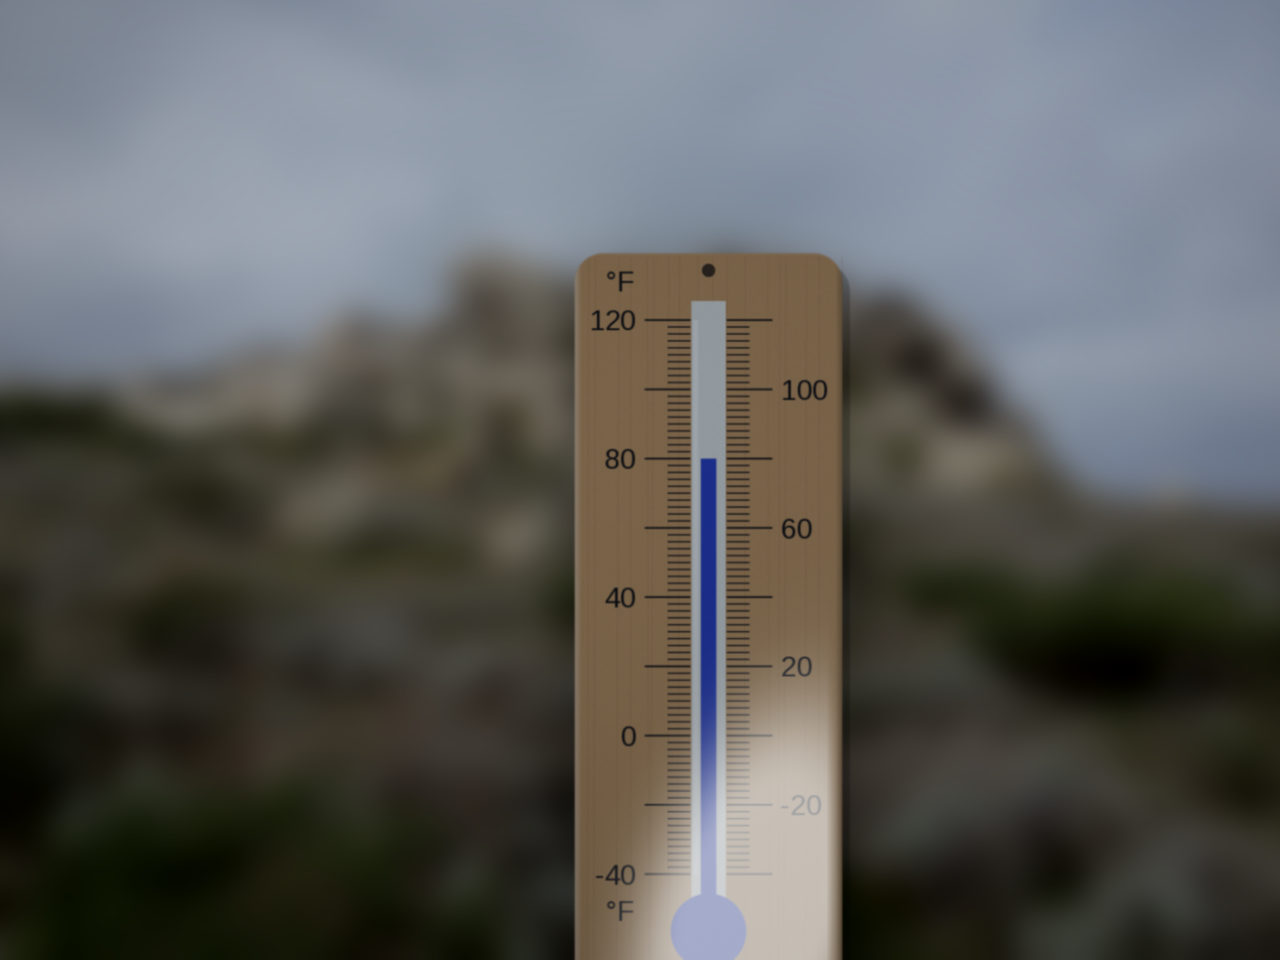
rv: 80; °F
